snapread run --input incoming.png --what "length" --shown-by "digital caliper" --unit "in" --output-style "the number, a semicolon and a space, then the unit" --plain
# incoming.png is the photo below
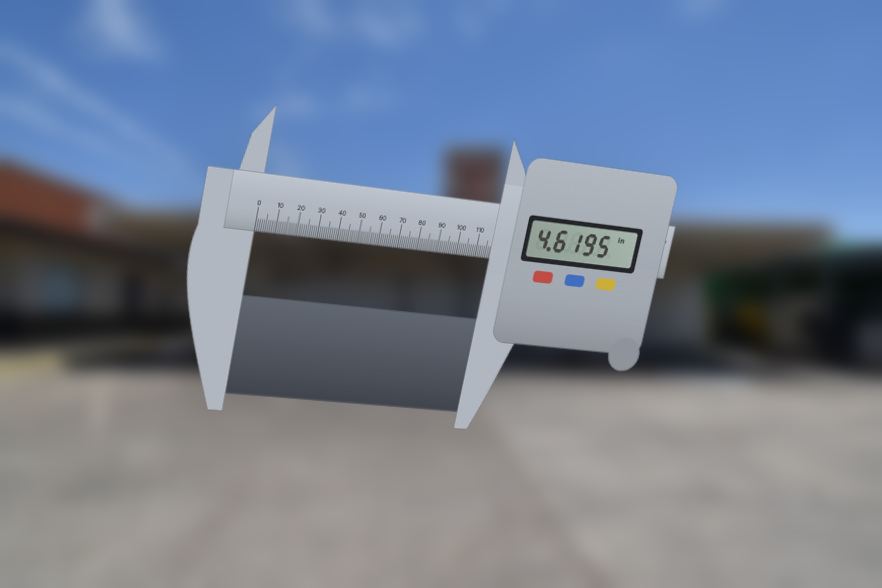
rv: 4.6195; in
